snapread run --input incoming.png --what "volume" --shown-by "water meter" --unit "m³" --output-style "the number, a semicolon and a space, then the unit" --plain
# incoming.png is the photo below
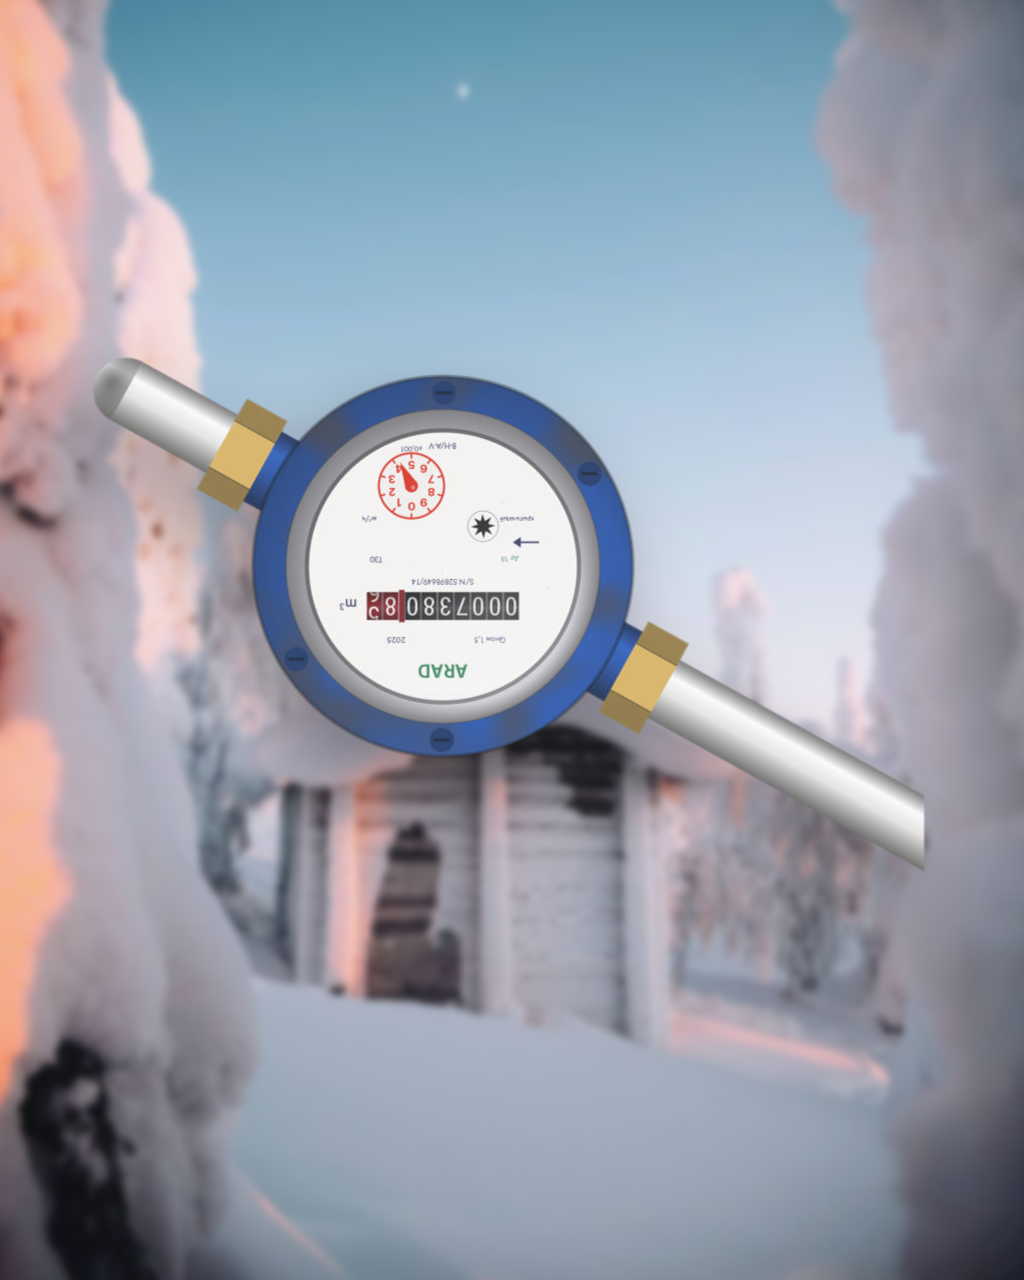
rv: 7380.854; m³
